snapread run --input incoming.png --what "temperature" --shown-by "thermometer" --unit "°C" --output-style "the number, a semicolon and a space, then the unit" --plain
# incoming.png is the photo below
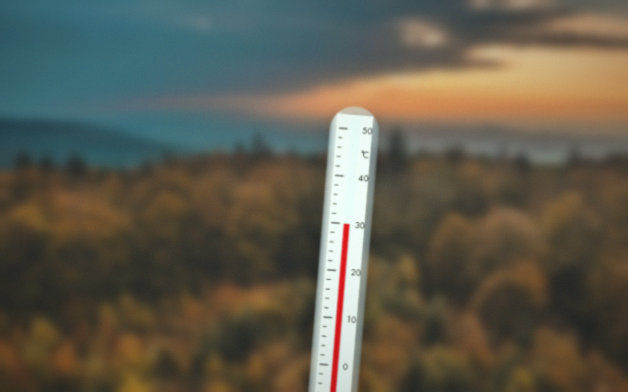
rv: 30; °C
